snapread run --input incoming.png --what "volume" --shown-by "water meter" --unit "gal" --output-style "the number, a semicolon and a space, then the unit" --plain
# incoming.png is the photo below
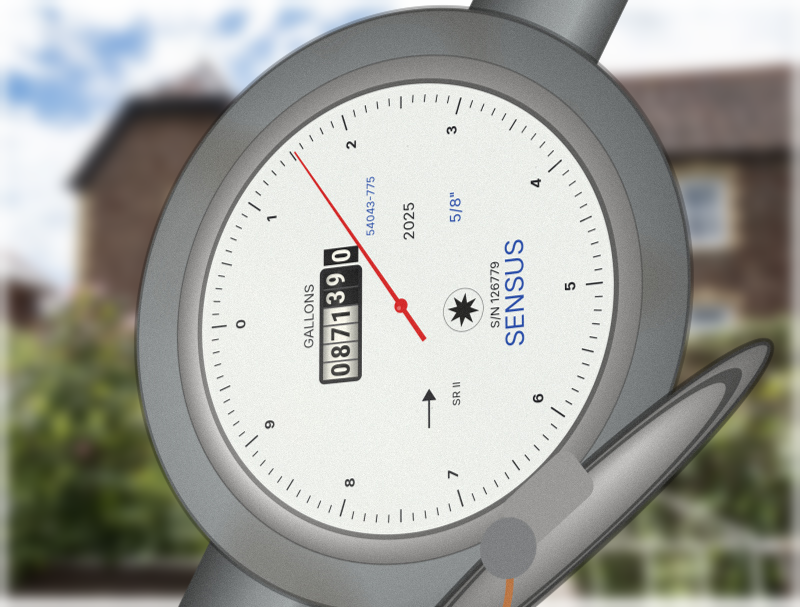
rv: 871391.5; gal
